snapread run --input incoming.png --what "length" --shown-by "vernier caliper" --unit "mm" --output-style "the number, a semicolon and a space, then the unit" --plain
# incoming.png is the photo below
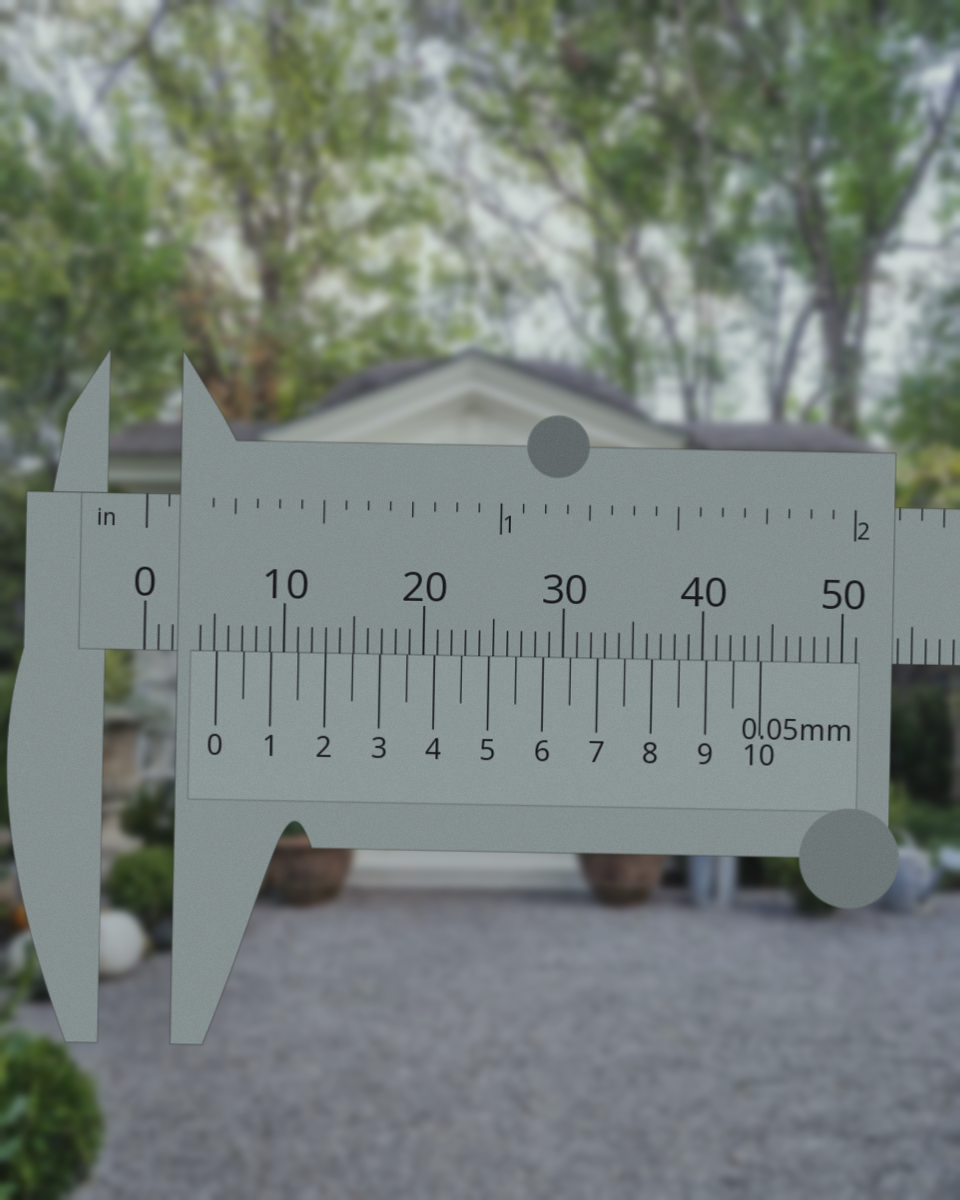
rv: 5.2; mm
